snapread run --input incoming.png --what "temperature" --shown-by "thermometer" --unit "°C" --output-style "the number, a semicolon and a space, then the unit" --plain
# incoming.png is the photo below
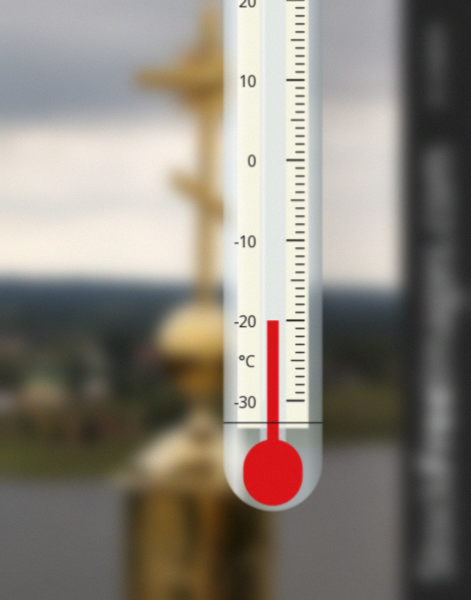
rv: -20; °C
